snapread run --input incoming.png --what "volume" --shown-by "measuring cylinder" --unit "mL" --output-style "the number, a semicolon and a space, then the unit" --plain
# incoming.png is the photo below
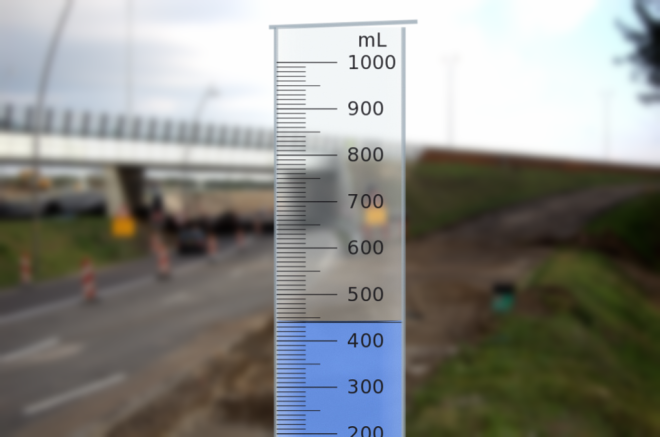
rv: 440; mL
